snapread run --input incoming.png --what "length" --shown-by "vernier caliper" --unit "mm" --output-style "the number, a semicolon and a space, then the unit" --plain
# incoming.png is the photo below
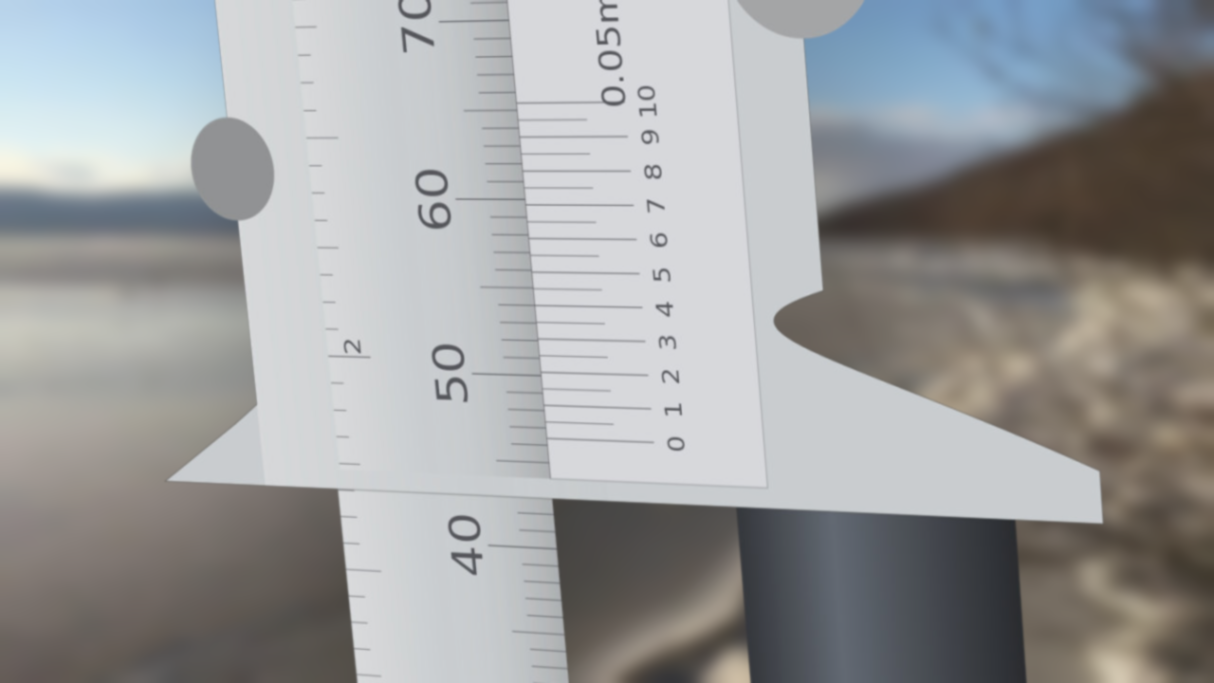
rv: 46.4; mm
